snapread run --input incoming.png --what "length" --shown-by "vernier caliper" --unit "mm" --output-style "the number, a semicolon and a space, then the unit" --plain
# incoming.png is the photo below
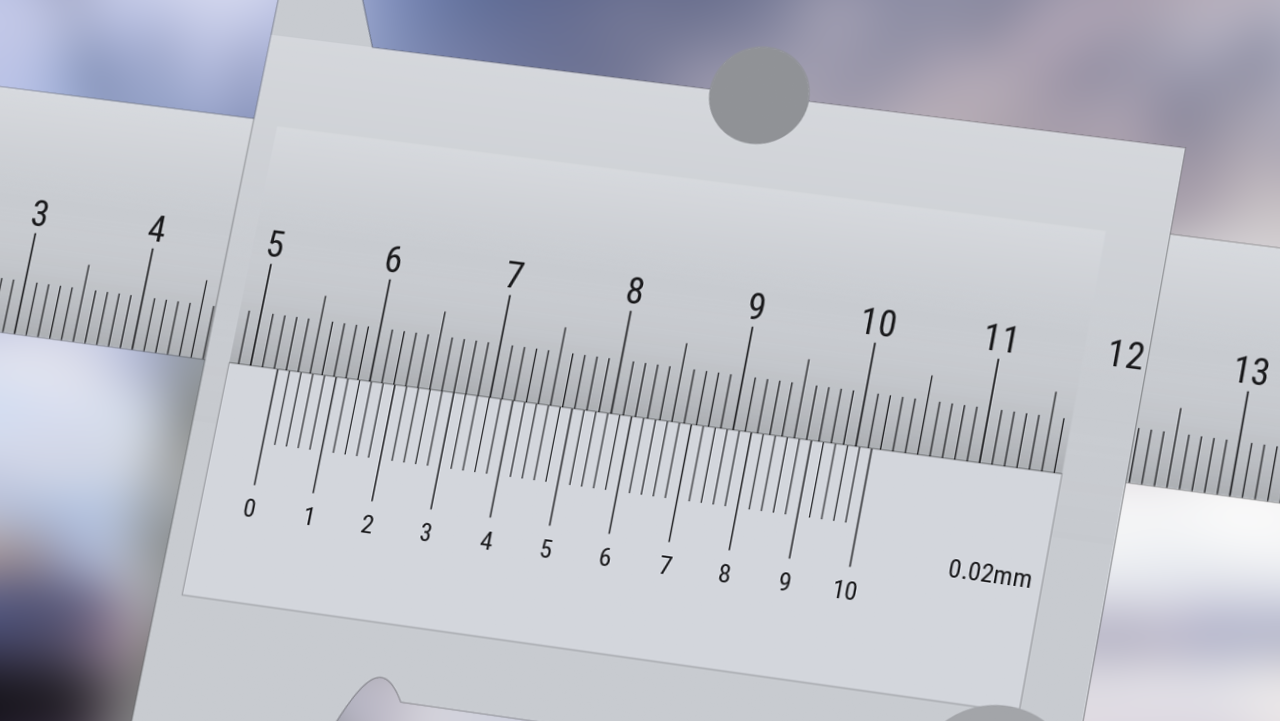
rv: 52.3; mm
